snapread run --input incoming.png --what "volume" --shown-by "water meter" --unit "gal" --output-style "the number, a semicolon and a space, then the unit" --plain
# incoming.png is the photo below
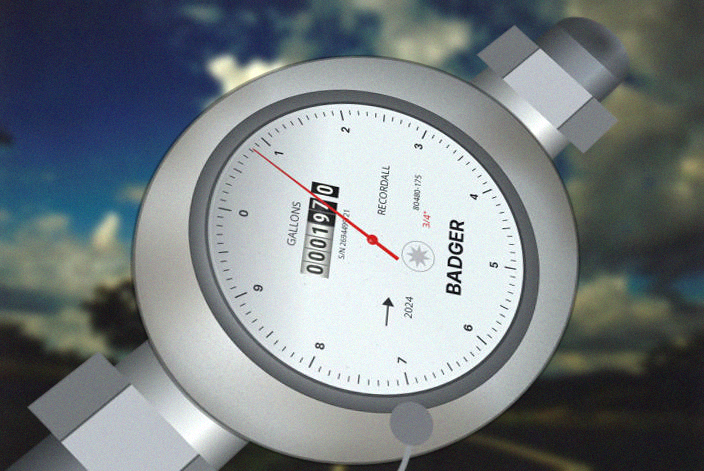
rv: 1970.8; gal
